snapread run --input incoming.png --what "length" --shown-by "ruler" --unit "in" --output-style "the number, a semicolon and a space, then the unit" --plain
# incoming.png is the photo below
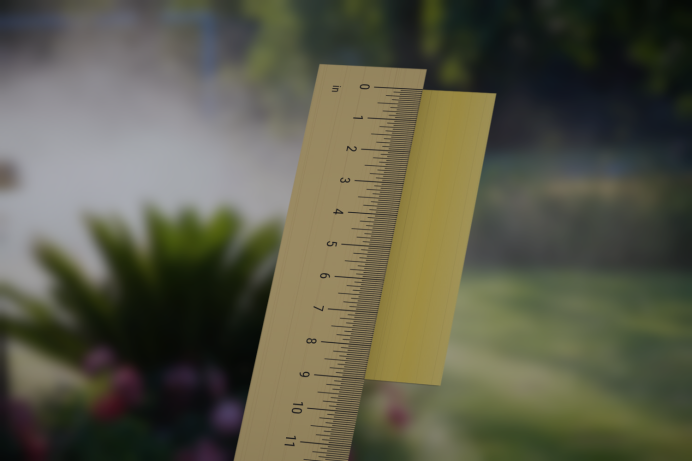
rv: 9; in
